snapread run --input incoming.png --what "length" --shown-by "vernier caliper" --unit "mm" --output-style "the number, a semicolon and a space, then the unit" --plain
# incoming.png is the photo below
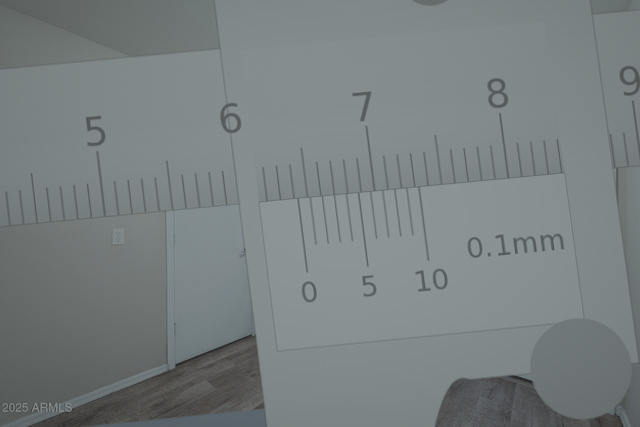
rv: 64.3; mm
